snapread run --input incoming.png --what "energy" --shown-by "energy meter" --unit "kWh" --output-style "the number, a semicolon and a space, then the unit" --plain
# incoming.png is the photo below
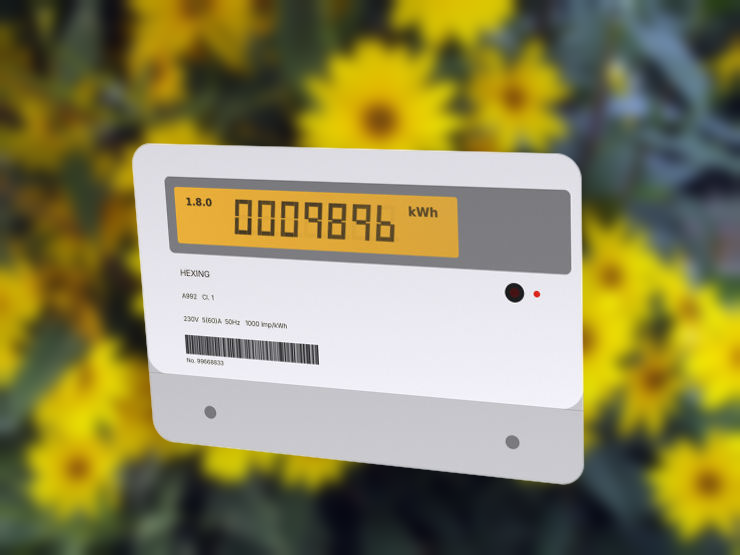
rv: 9896; kWh
